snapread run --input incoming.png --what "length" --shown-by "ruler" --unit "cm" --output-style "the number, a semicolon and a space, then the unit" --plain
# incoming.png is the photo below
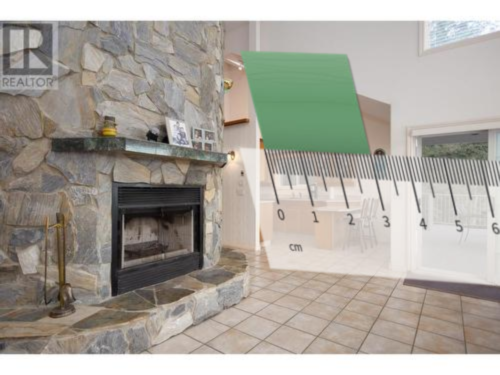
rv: 3; cm
